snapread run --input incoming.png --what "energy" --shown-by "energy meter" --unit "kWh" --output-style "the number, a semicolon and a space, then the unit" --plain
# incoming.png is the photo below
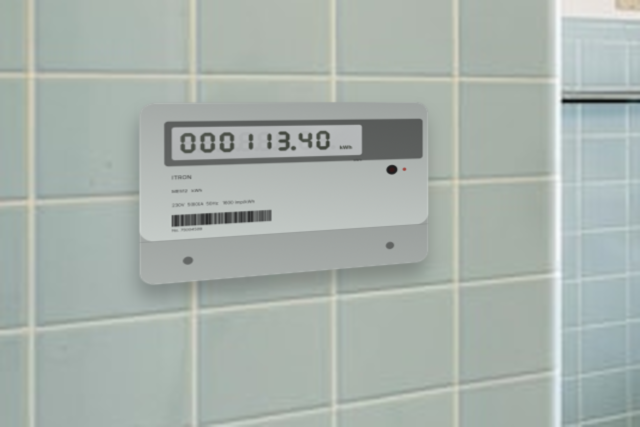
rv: 113.40; kWh
